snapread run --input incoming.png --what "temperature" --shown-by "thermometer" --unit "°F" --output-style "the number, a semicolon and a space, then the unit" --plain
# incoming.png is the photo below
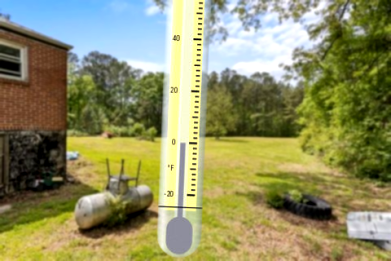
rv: 0; °F
